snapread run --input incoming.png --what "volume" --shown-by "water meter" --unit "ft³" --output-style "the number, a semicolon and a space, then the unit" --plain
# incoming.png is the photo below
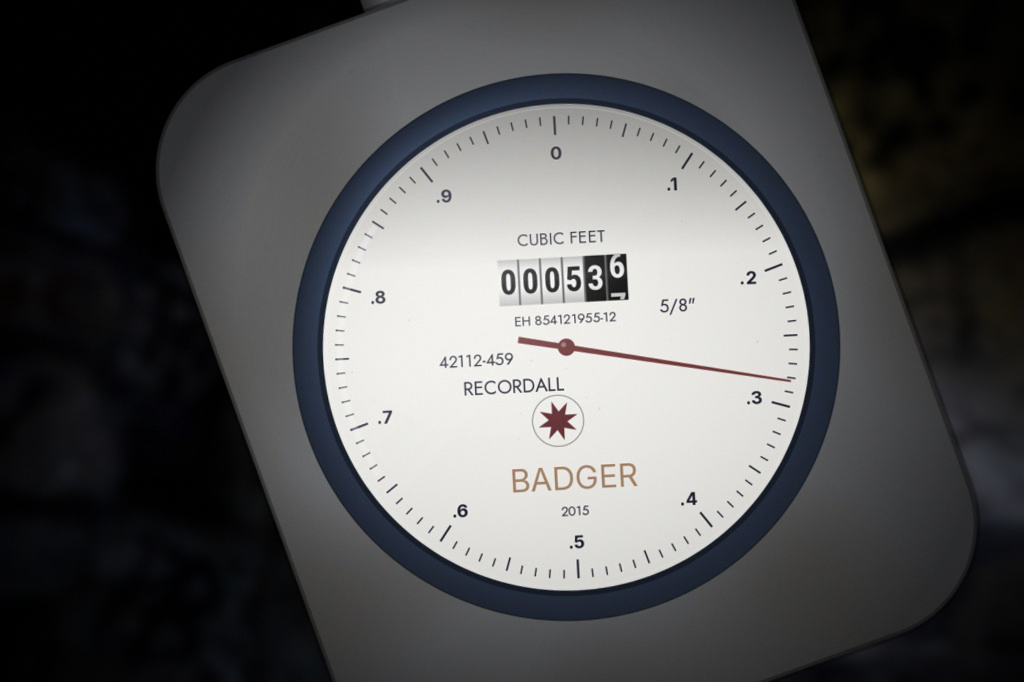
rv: 536.28; ft³
